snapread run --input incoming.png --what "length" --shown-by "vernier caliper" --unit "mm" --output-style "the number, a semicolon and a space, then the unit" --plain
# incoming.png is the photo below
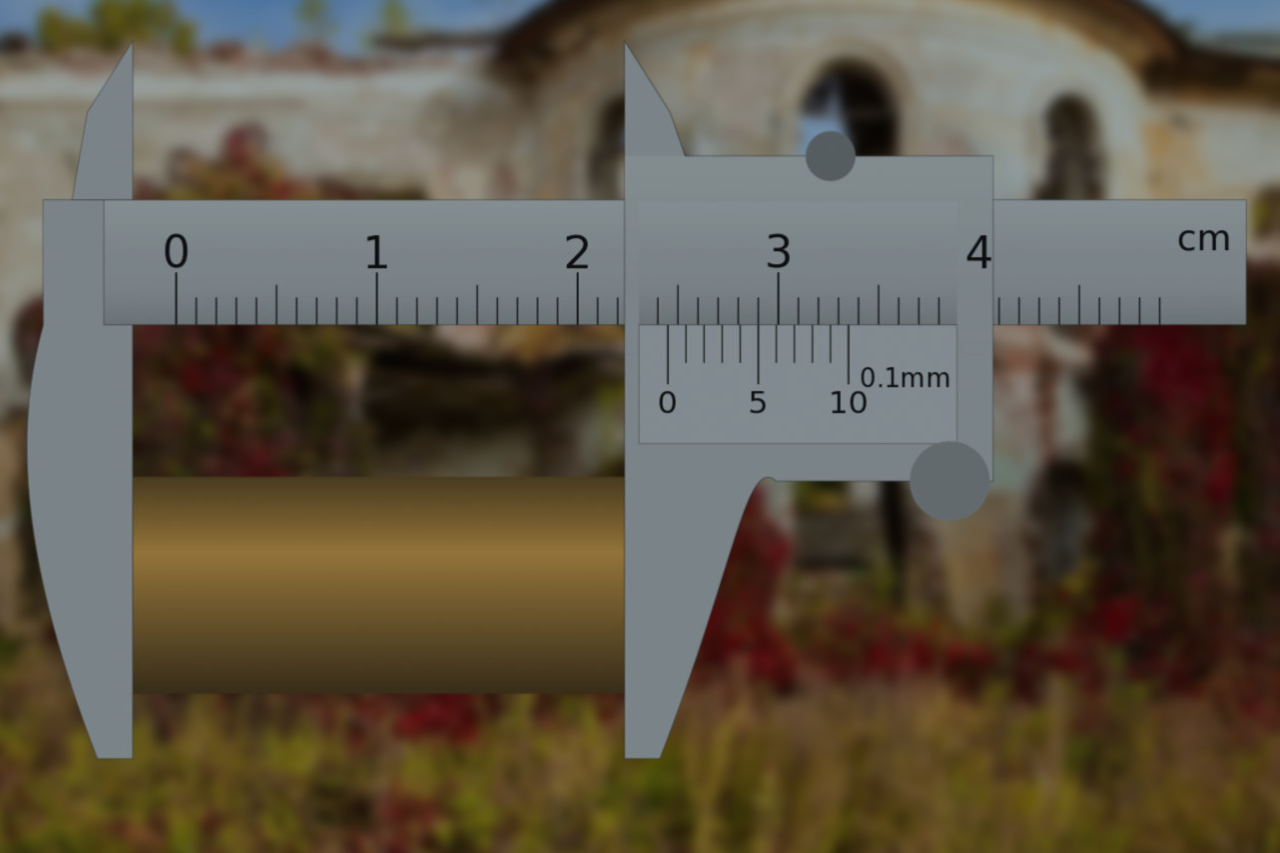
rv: 24.5; mm
